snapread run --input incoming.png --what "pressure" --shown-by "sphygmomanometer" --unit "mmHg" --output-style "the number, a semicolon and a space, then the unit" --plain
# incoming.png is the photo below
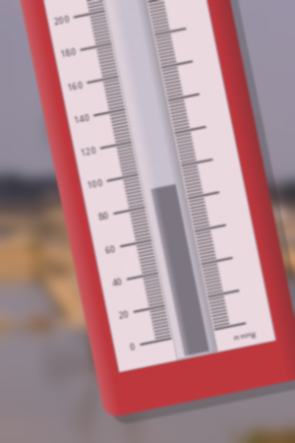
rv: 90; mmHg
